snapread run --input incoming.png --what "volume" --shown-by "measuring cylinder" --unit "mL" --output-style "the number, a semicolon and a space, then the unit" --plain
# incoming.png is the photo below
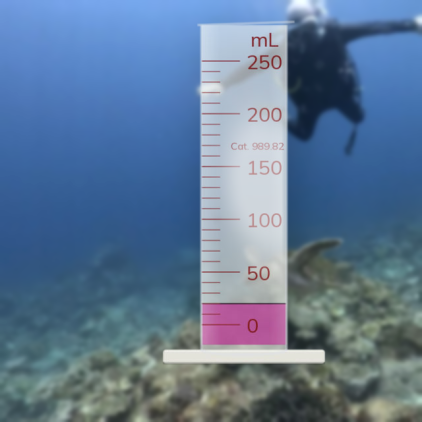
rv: 20; mL
